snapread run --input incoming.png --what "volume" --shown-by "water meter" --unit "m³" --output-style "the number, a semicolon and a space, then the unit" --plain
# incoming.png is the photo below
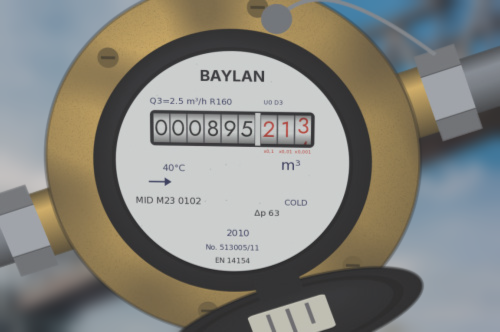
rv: 895.213; m³
